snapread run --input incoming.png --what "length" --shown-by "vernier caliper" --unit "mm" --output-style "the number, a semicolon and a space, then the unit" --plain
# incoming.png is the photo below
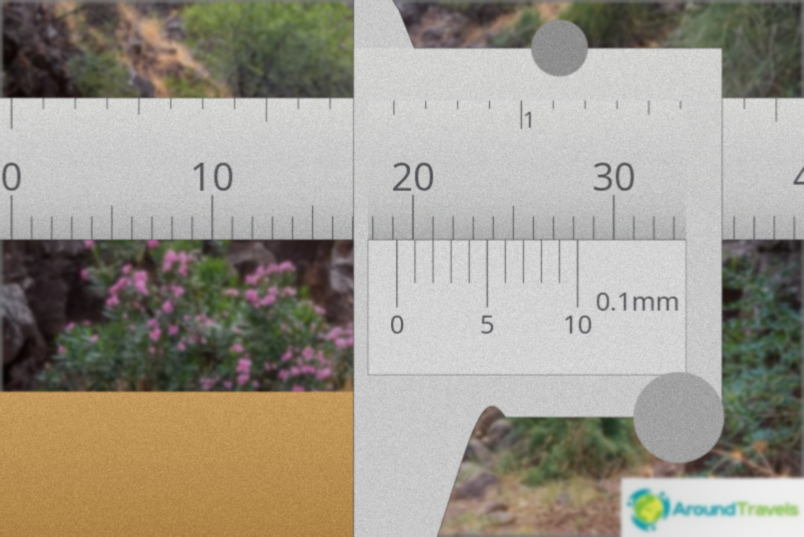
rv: 19.2; mm
